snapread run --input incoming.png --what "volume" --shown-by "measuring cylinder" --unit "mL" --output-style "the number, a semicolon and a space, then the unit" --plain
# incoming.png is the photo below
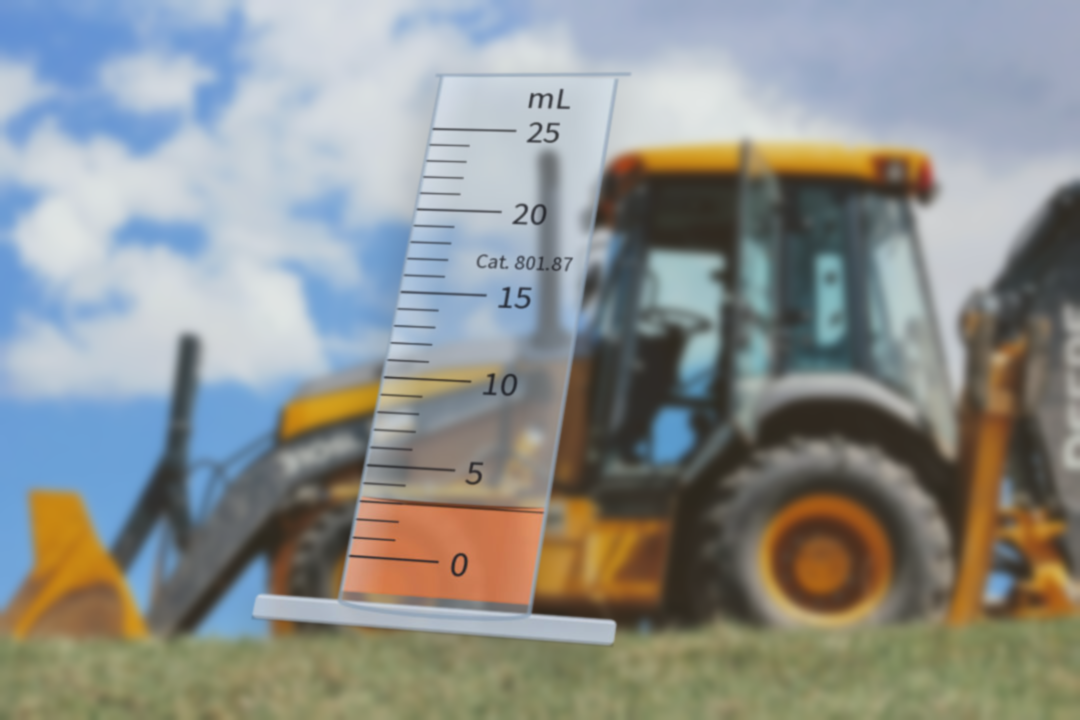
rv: 3; mL
